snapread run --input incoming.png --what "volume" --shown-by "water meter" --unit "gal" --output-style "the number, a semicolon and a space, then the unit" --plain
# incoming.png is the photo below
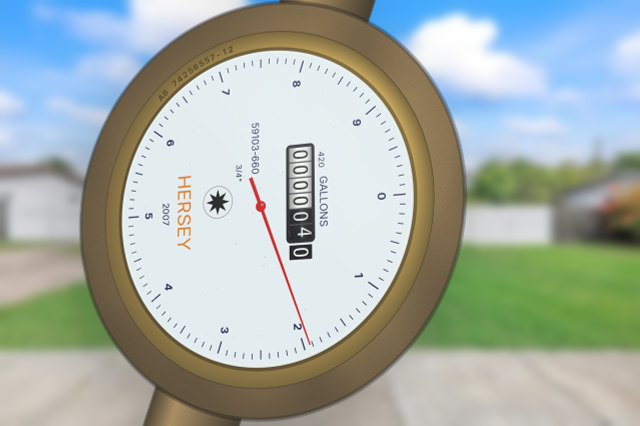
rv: 41.9; gal
